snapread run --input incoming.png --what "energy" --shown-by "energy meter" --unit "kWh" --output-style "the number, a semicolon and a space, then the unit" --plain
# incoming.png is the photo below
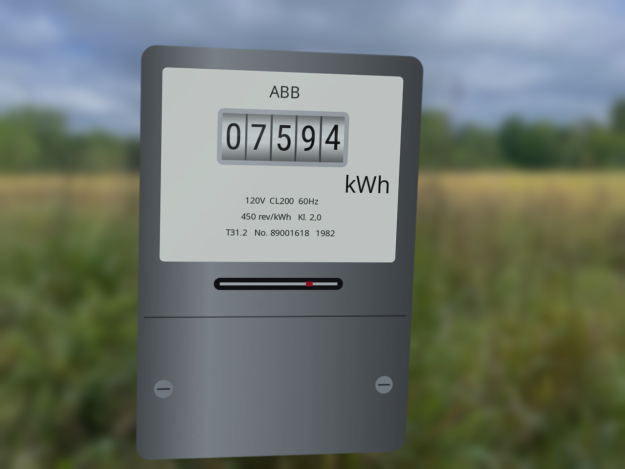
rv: 7594; kWh
